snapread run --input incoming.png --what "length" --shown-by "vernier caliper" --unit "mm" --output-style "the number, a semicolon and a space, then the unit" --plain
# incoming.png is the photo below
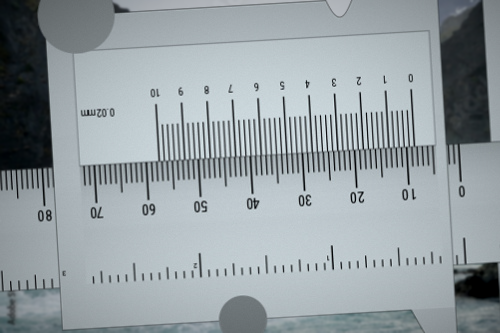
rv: 8.5; mm
